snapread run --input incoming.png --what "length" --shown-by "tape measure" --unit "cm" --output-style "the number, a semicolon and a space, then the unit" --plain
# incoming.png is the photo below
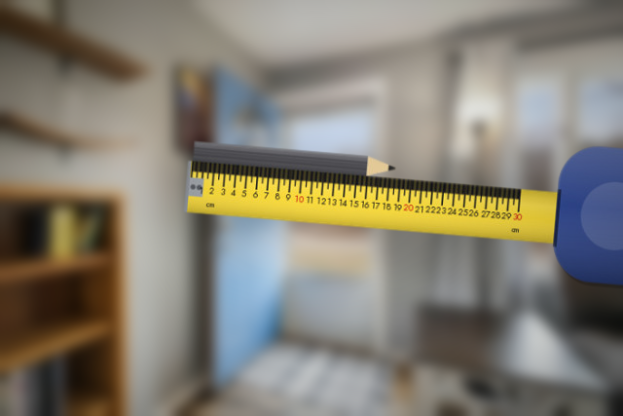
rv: 18.5; cm
